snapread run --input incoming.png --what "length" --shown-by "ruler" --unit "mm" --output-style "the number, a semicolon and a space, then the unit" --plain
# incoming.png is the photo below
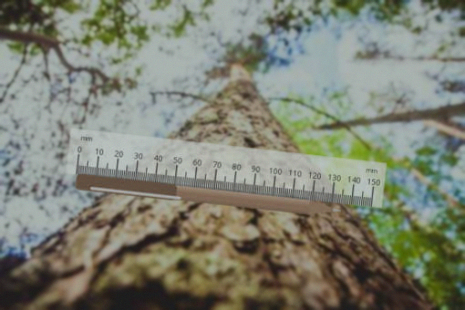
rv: 135; mm
